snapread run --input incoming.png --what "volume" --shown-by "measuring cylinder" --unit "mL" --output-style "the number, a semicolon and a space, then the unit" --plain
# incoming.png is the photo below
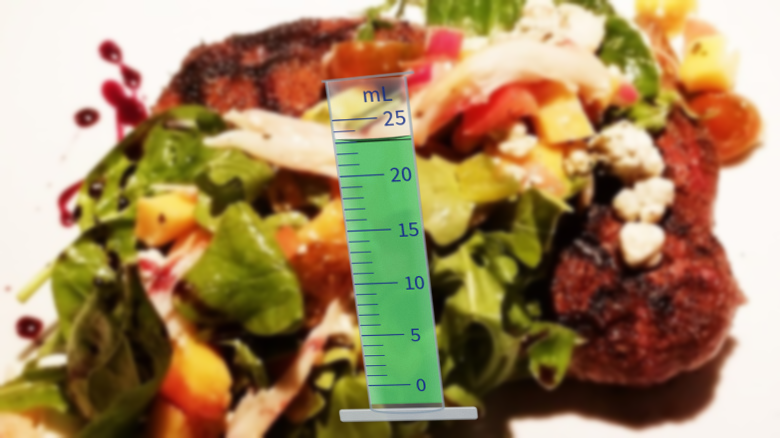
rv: 23; mL
